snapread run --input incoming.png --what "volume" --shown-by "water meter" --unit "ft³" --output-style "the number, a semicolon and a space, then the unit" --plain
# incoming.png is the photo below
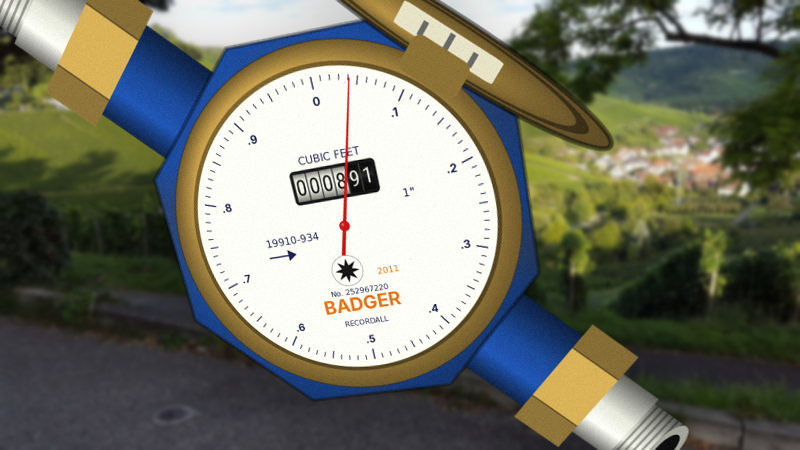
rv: 891.04; ft³
